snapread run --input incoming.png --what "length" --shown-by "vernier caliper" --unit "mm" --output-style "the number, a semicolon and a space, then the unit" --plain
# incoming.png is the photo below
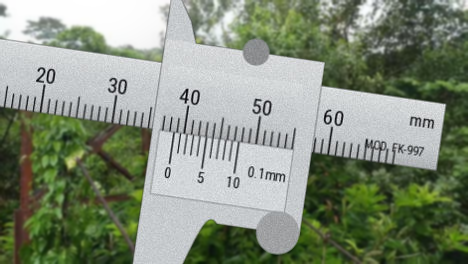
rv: 38.6; mm
